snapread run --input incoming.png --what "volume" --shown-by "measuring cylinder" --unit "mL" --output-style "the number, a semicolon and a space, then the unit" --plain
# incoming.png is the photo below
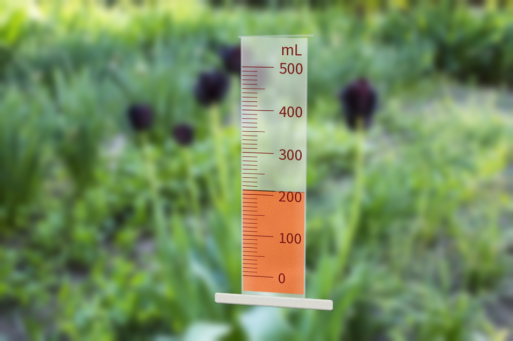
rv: 210; mL
